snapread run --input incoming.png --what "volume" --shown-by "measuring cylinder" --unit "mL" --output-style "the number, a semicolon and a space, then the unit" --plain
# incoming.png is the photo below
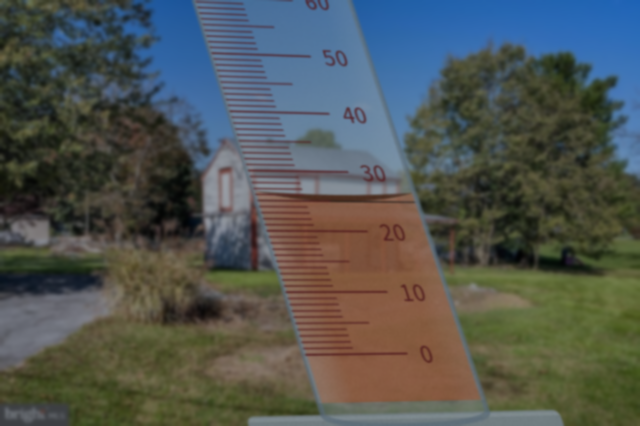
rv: 25; mL
